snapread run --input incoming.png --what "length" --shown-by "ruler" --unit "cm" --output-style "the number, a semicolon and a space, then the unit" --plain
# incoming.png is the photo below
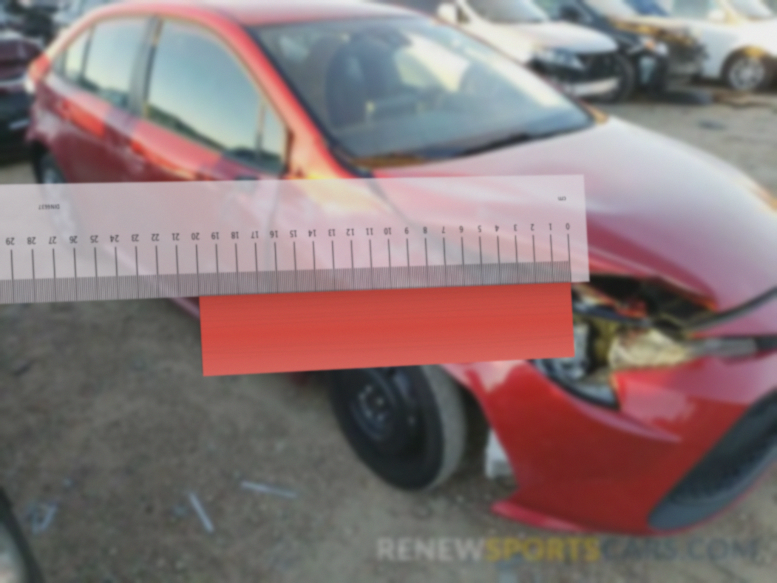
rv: 20; cm
